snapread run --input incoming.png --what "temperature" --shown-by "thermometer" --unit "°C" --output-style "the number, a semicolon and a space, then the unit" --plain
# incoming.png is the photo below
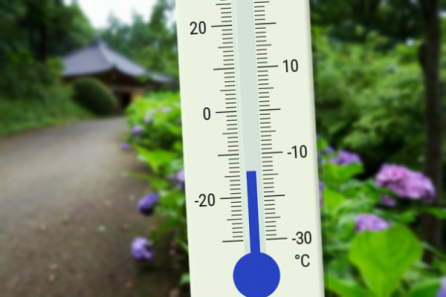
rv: -14; °C
